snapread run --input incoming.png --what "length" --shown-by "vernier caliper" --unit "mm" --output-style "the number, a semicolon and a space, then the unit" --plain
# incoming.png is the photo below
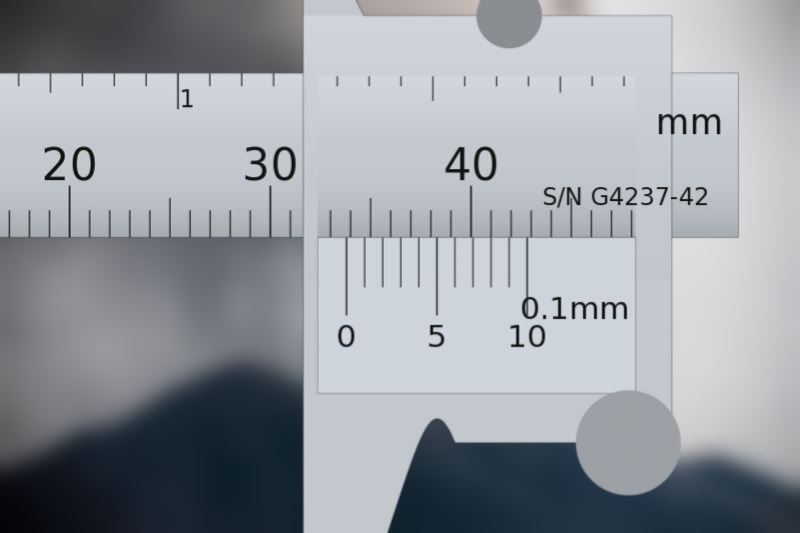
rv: 33.8; mm
